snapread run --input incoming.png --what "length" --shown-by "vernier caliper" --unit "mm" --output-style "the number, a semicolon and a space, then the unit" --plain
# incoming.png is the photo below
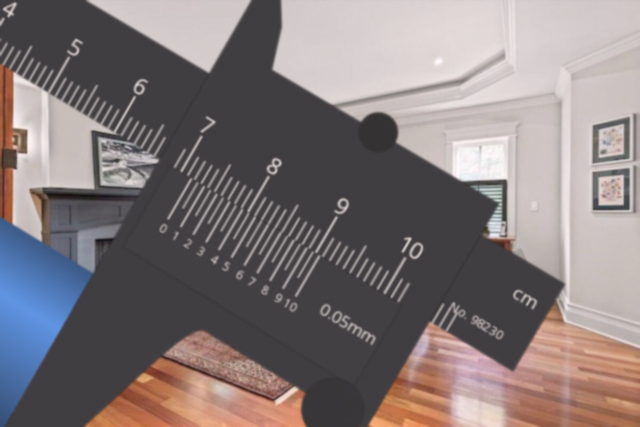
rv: 71.6; mm
